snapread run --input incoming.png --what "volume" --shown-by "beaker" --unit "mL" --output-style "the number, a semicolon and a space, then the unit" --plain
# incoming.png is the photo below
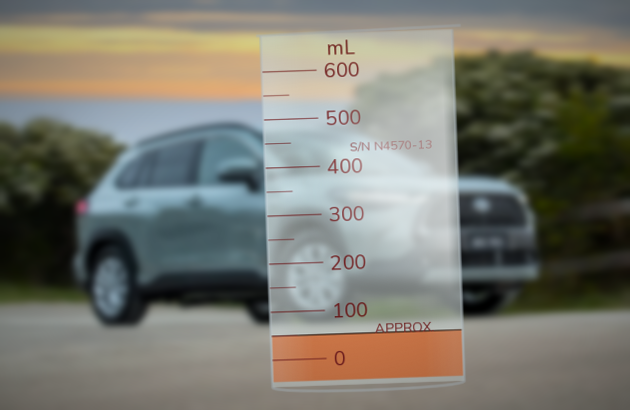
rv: 50; mL
